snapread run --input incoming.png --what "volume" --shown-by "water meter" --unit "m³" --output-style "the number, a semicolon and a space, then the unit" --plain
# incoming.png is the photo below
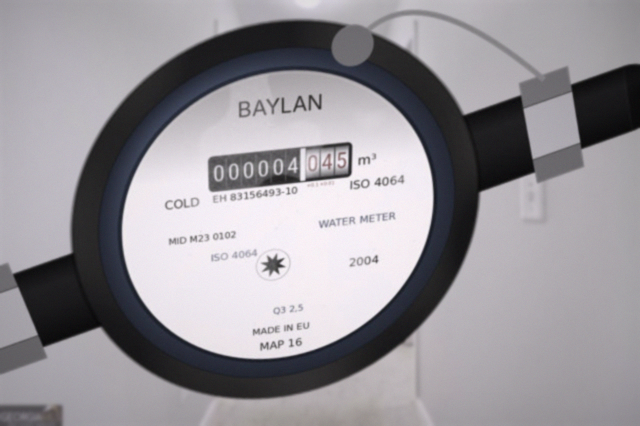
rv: 4.045; m³
